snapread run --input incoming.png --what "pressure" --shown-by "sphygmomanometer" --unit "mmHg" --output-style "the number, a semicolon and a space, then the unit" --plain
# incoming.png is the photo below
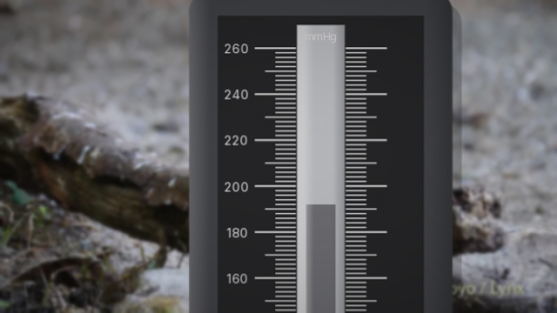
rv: 192; mmHg
